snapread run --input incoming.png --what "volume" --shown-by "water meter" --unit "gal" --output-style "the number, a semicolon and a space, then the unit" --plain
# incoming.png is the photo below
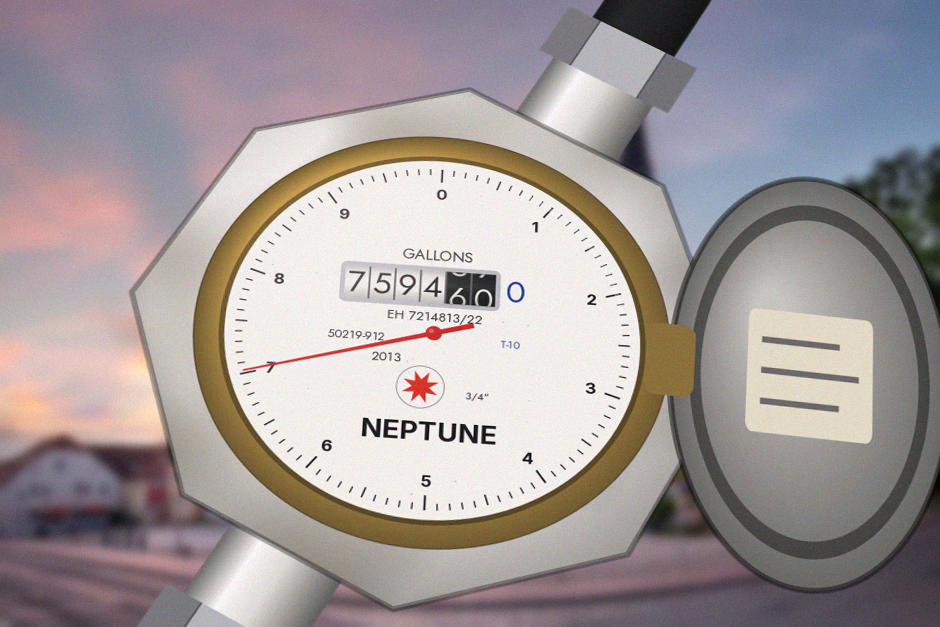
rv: 7594597.0; gal
